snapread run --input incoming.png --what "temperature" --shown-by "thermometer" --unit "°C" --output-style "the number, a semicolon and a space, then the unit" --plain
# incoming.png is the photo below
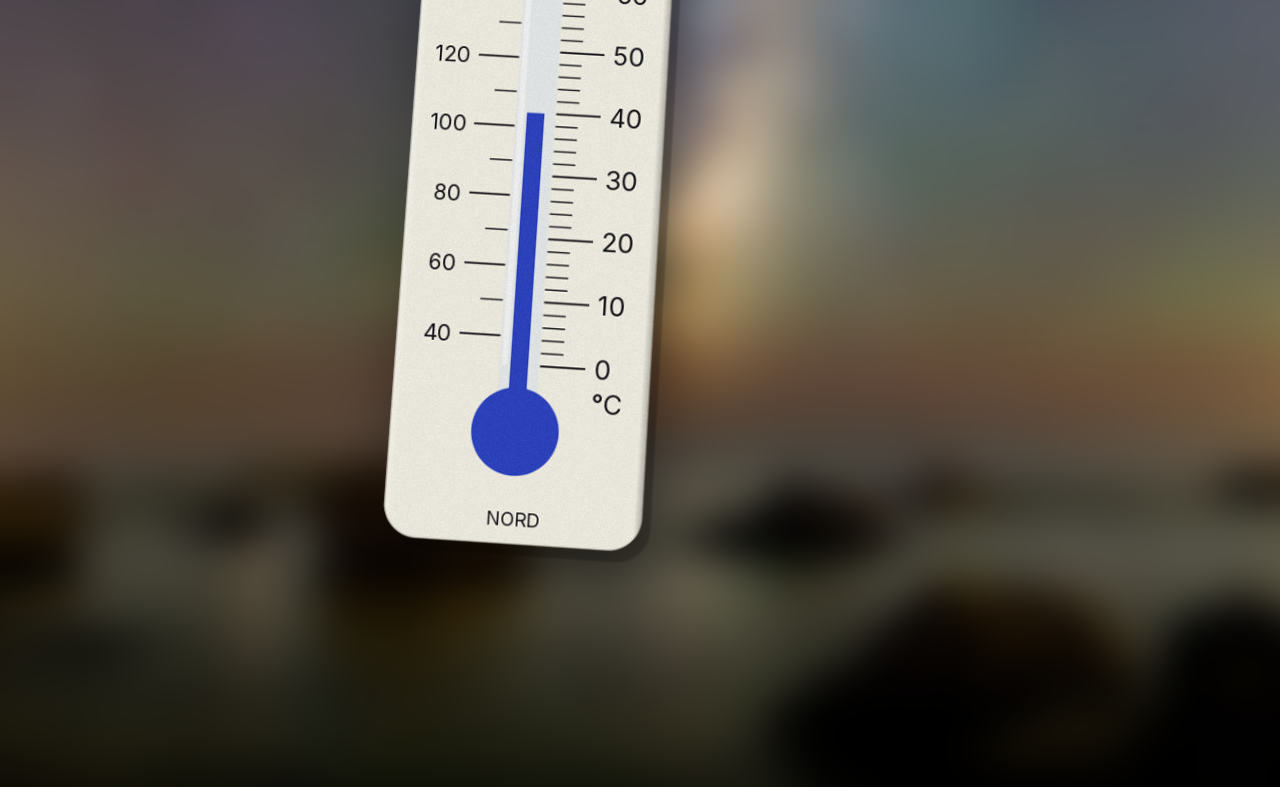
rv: 40; °C
